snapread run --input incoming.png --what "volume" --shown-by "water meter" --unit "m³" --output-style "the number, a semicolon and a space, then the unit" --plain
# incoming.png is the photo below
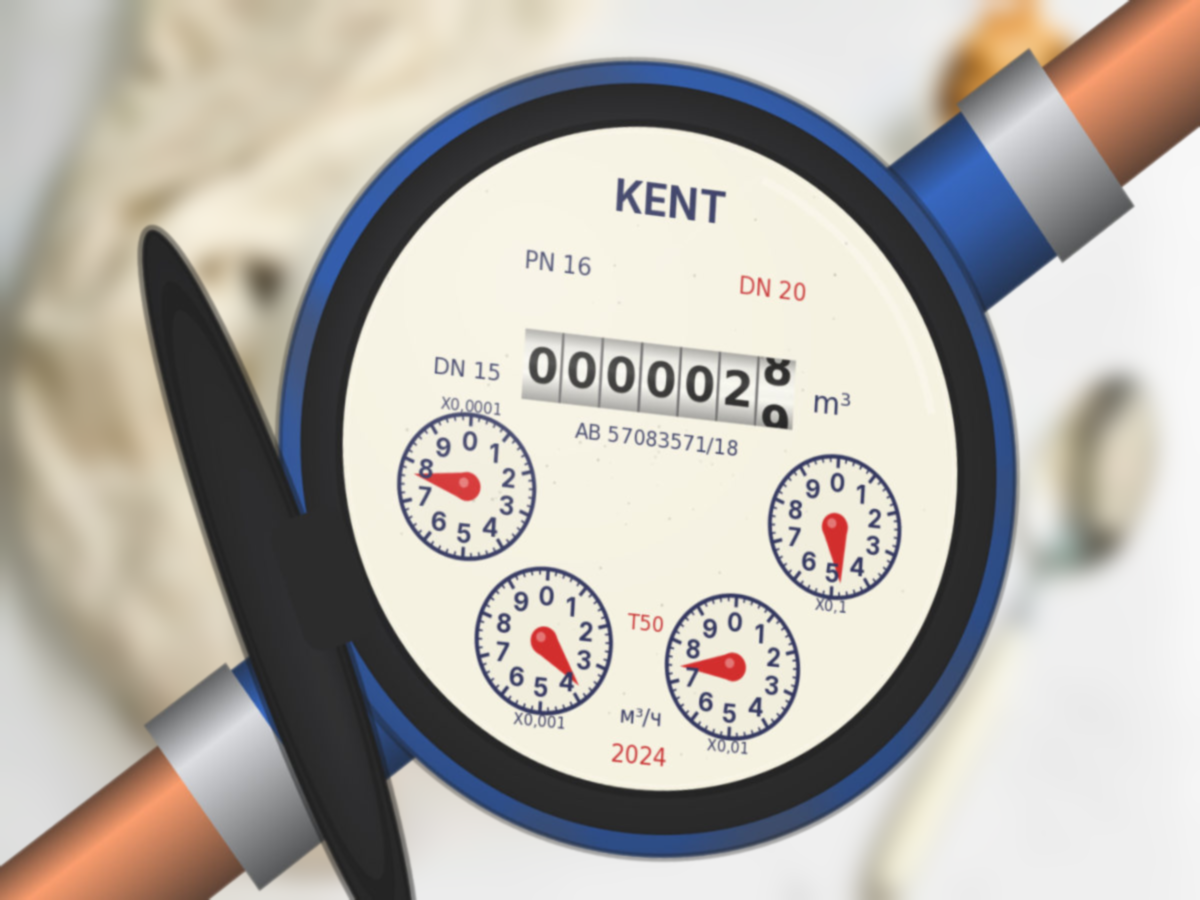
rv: 28.4737; m³
